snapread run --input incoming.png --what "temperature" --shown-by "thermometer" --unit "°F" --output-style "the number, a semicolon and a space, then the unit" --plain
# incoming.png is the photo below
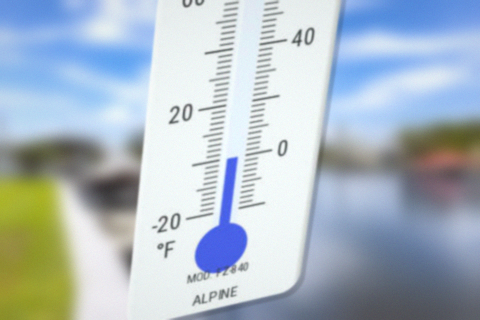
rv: 0; °F
